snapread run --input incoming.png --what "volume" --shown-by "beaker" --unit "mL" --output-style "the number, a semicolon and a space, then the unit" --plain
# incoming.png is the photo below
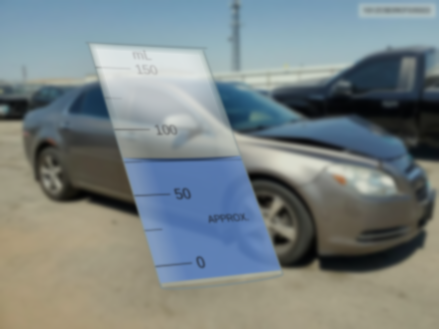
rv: 75; mL
